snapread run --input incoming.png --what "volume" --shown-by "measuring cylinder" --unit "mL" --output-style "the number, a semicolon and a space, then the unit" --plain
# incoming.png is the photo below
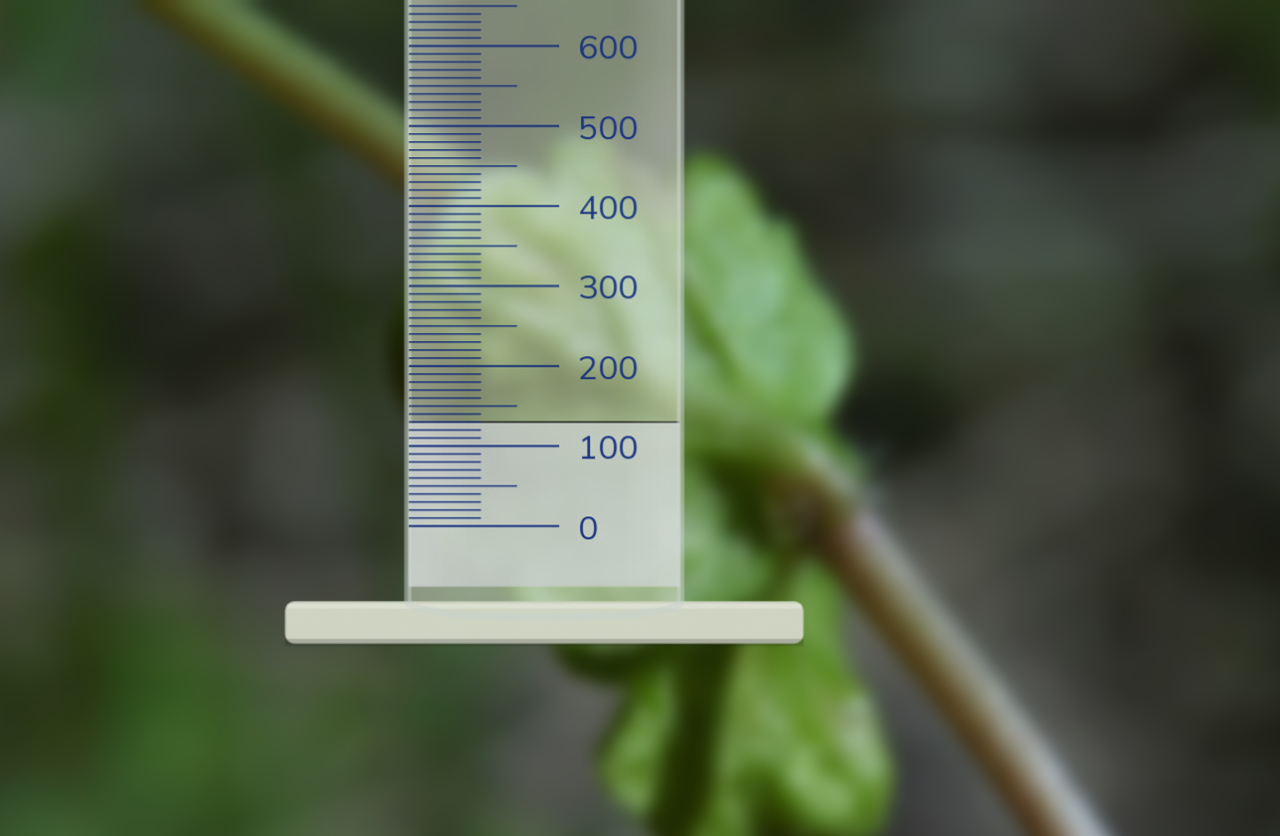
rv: 130; mL
